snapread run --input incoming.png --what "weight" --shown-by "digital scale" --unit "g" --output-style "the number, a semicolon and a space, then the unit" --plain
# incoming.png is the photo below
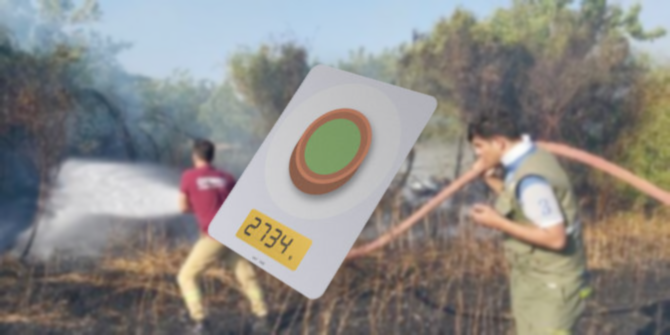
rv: 2734; g
